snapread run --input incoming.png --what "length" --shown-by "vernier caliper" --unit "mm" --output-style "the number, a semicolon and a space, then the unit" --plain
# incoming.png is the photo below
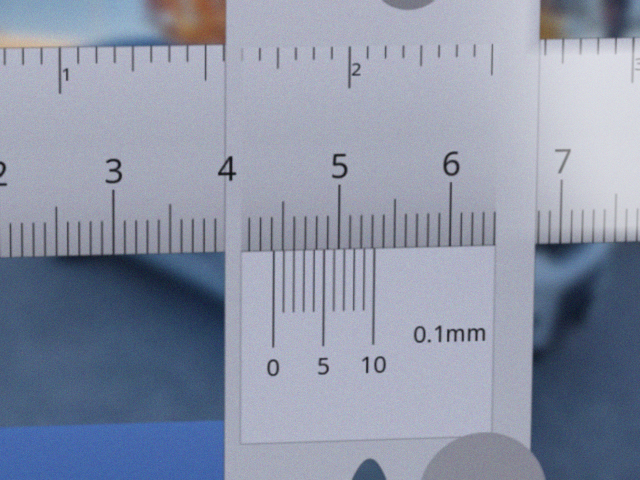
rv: 44.2; mm
